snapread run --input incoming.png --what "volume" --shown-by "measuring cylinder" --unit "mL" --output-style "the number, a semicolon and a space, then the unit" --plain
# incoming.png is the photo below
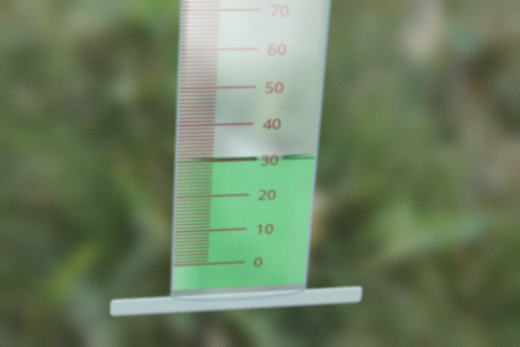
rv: 30; mL
